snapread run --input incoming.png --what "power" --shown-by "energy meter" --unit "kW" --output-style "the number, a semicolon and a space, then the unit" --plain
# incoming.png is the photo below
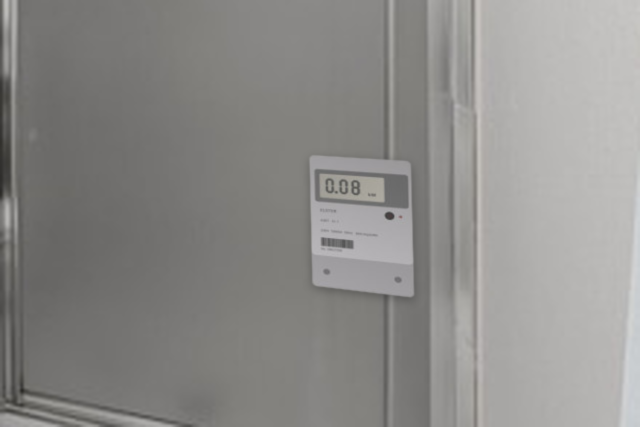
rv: 0.08; kW
